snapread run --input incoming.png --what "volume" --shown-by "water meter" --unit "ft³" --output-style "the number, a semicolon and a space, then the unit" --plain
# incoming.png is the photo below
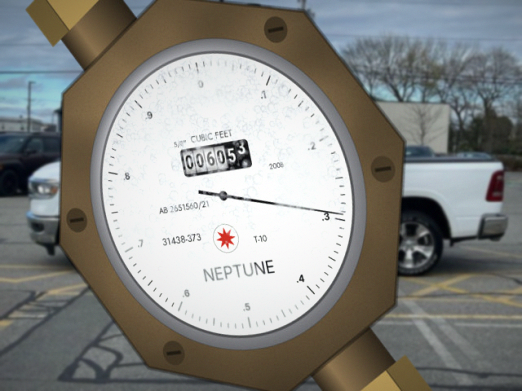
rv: 6053.29; ft³
